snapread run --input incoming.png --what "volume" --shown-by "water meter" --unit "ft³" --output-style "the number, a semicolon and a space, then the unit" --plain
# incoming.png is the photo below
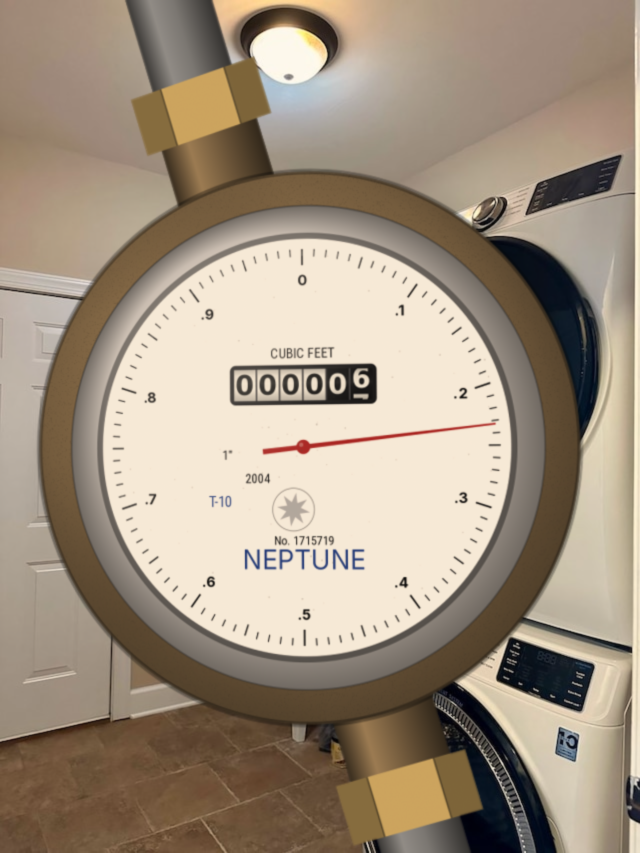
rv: 6.23; ft³
